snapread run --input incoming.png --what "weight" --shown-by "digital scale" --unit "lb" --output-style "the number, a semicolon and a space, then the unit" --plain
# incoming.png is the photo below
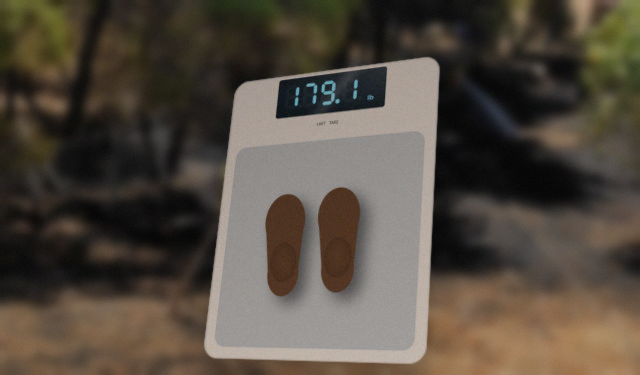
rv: 179.1; lb
